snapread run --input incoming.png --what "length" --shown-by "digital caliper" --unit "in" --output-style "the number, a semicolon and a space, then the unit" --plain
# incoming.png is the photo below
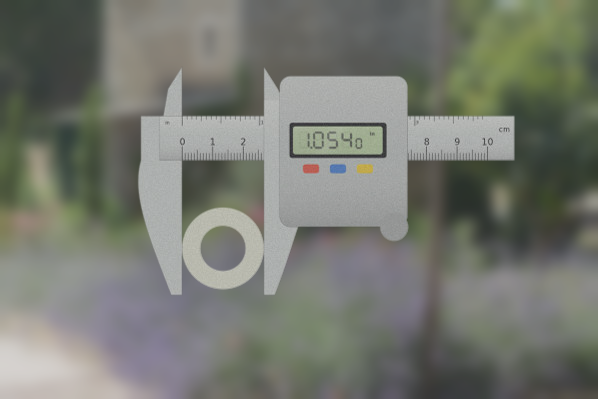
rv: 1.0540; in
